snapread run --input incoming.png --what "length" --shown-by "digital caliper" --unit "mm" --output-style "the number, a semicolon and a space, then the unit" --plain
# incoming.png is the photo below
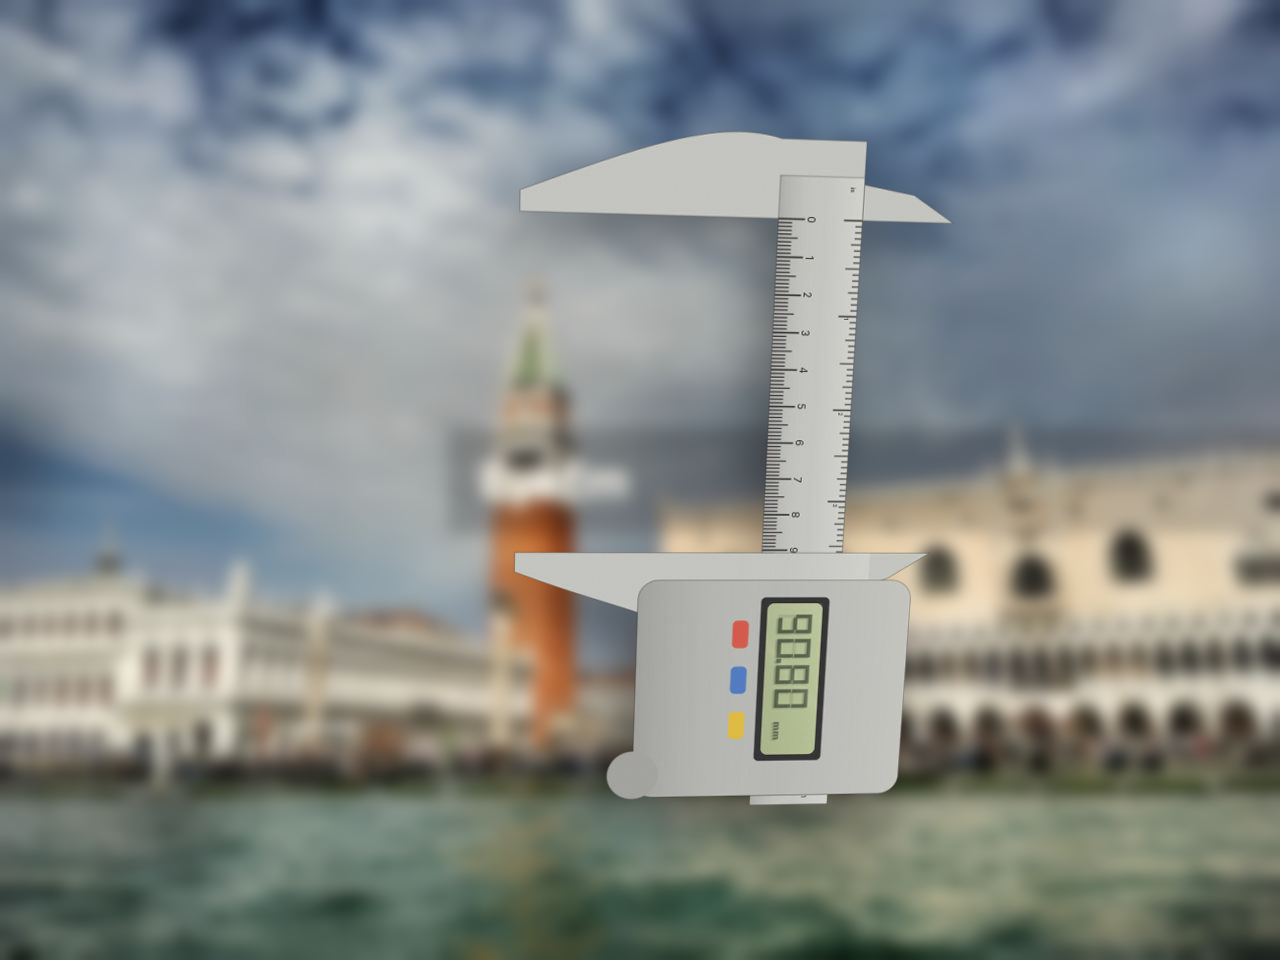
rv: 90.80; mm
